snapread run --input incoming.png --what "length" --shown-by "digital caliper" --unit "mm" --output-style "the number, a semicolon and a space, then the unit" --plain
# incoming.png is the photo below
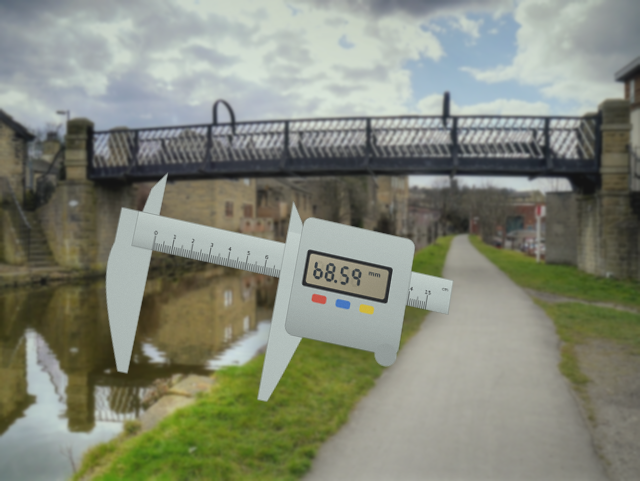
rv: 68.59; mm
